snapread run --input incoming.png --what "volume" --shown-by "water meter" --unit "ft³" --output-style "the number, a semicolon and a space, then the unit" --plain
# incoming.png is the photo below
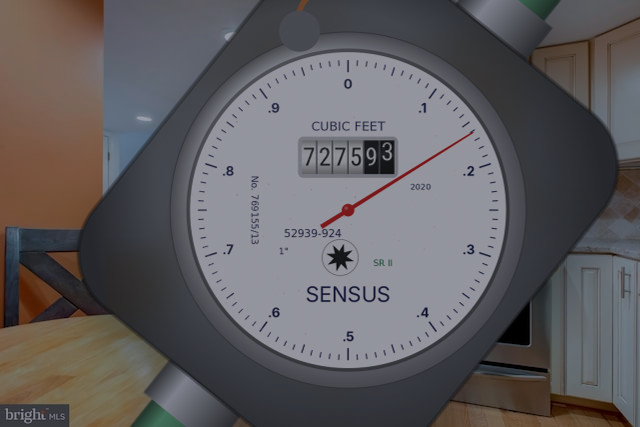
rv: 727593.16; ft³
